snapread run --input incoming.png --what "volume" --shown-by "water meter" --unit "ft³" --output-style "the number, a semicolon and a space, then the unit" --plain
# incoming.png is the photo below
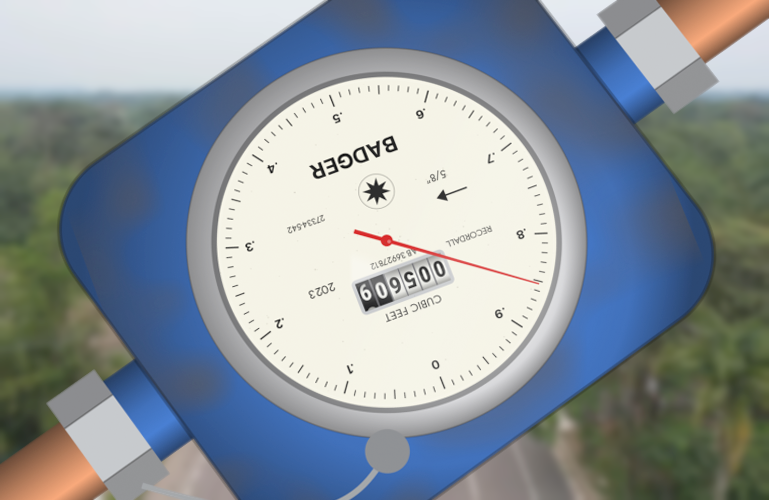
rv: 5608.85; ft³
